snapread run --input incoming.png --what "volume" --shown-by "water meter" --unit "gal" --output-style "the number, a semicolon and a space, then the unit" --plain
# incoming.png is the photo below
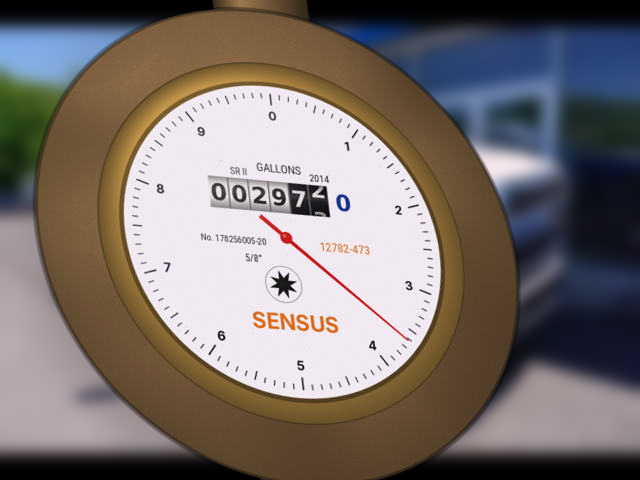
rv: 29723.6; gal
